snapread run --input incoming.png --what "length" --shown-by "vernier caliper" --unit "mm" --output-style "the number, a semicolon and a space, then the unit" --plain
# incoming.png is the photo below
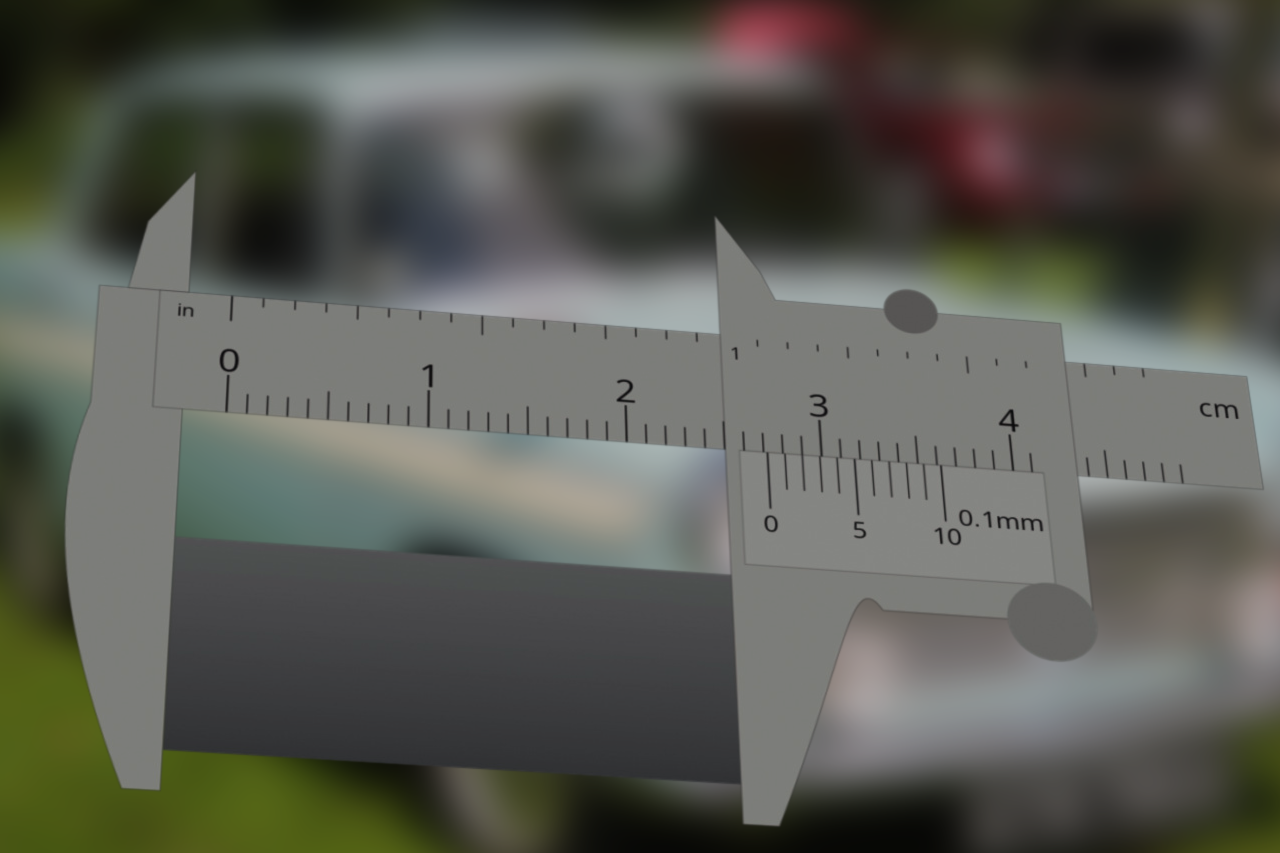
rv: 27.2; mm
